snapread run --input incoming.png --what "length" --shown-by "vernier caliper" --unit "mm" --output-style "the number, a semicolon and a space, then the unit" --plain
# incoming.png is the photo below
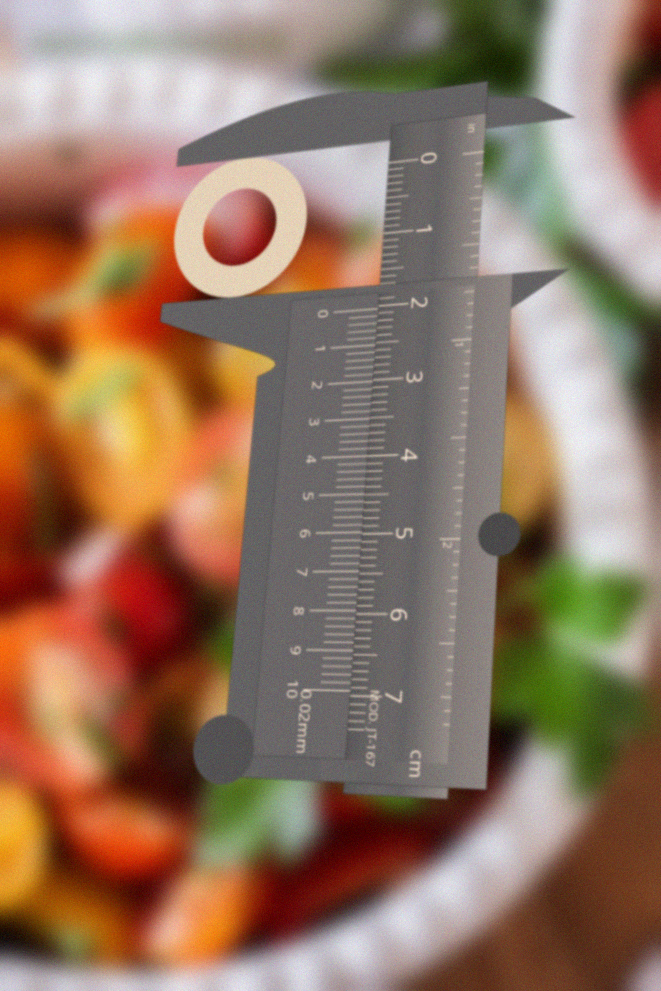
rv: 20.4; mm
